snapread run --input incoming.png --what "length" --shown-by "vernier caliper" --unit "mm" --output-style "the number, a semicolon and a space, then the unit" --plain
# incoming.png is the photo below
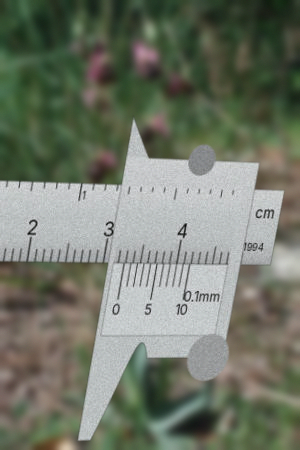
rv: 32.8; mm
